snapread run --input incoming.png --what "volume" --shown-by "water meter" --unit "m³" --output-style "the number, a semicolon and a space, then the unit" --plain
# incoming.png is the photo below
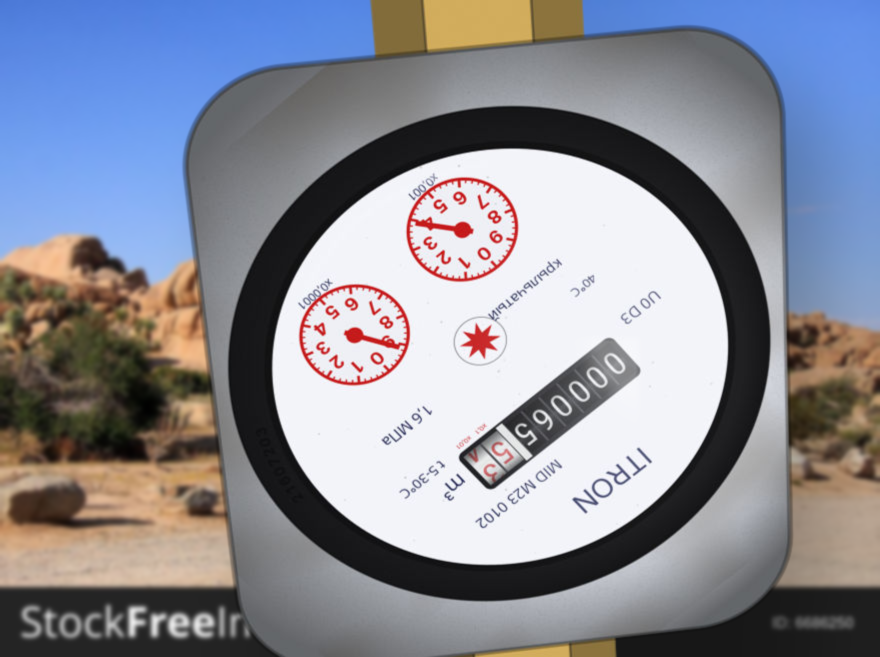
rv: 65.5339; m³
